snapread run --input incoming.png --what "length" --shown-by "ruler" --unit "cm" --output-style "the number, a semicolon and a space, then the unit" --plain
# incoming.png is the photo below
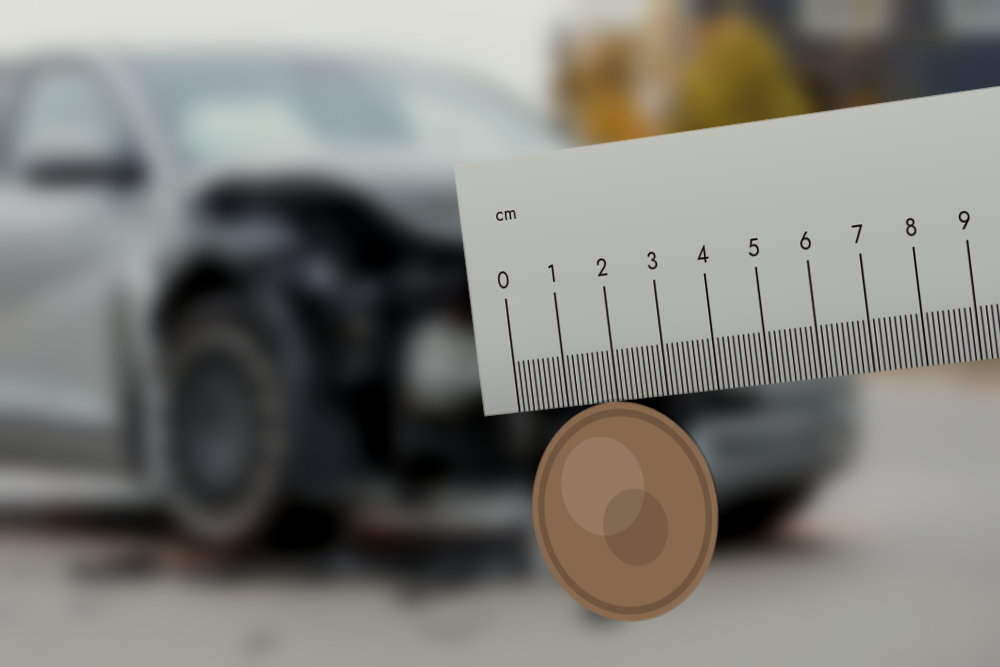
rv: 3.7; cm
